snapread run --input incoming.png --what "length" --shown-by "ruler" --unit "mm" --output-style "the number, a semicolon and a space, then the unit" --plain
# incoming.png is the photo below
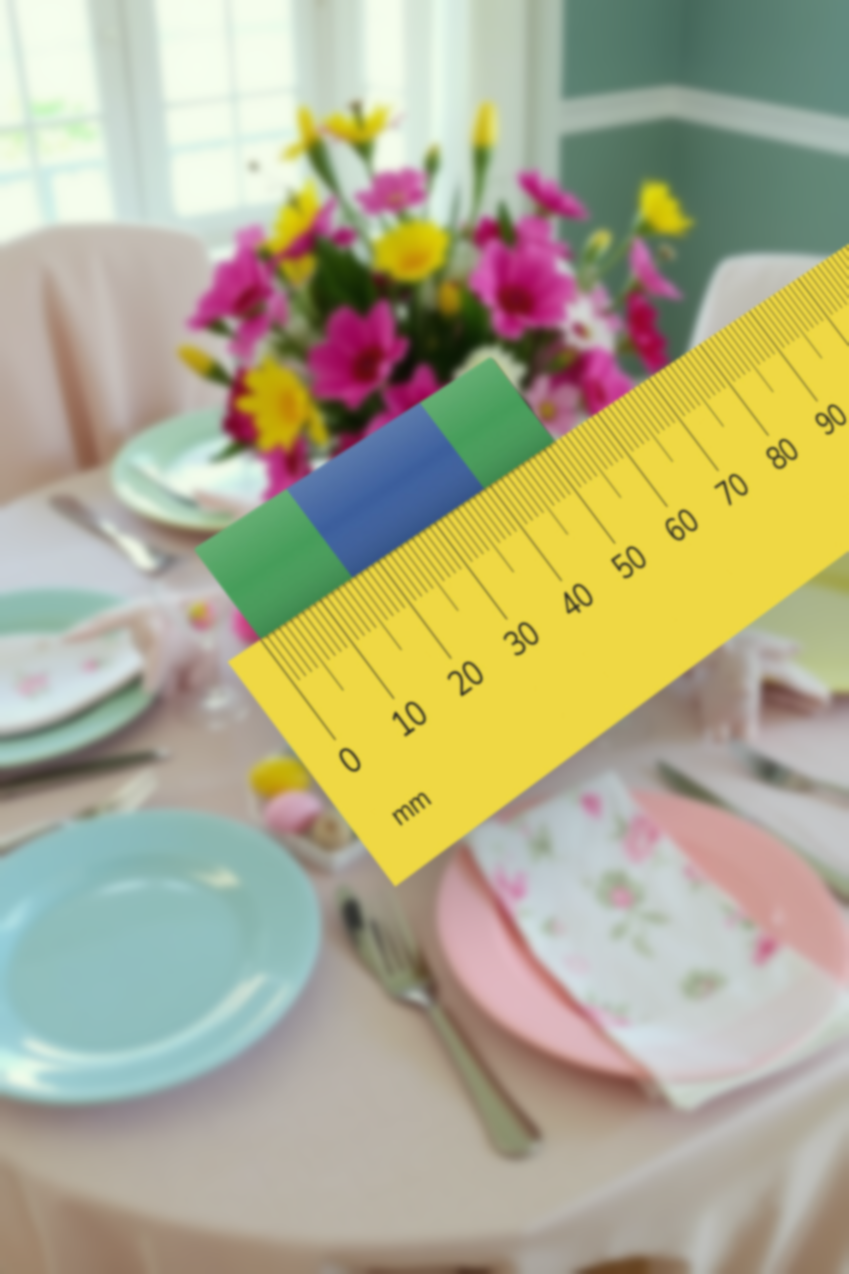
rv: 52; mm
